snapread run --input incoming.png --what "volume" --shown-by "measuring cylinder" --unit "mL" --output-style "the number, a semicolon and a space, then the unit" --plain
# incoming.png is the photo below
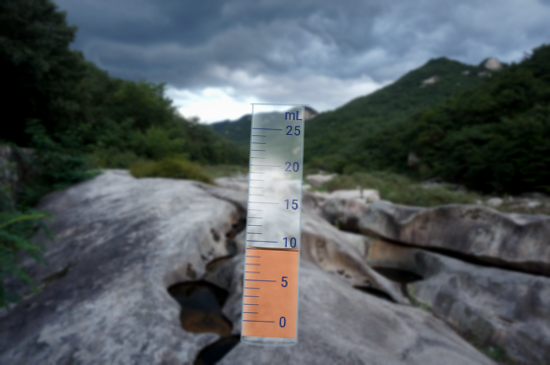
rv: 9; mL
